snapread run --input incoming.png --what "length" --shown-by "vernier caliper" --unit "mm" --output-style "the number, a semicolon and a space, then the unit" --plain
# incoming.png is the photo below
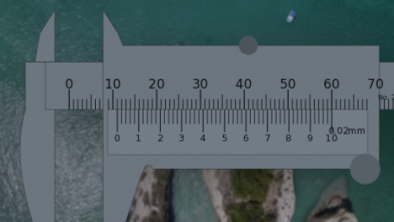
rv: 11.0; mm
